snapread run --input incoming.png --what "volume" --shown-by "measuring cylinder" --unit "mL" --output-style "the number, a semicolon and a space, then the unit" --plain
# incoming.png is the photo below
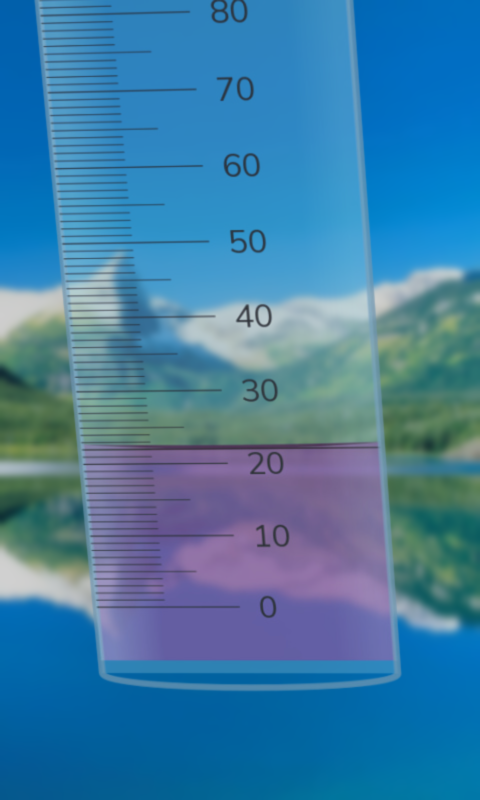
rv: 22; mL
